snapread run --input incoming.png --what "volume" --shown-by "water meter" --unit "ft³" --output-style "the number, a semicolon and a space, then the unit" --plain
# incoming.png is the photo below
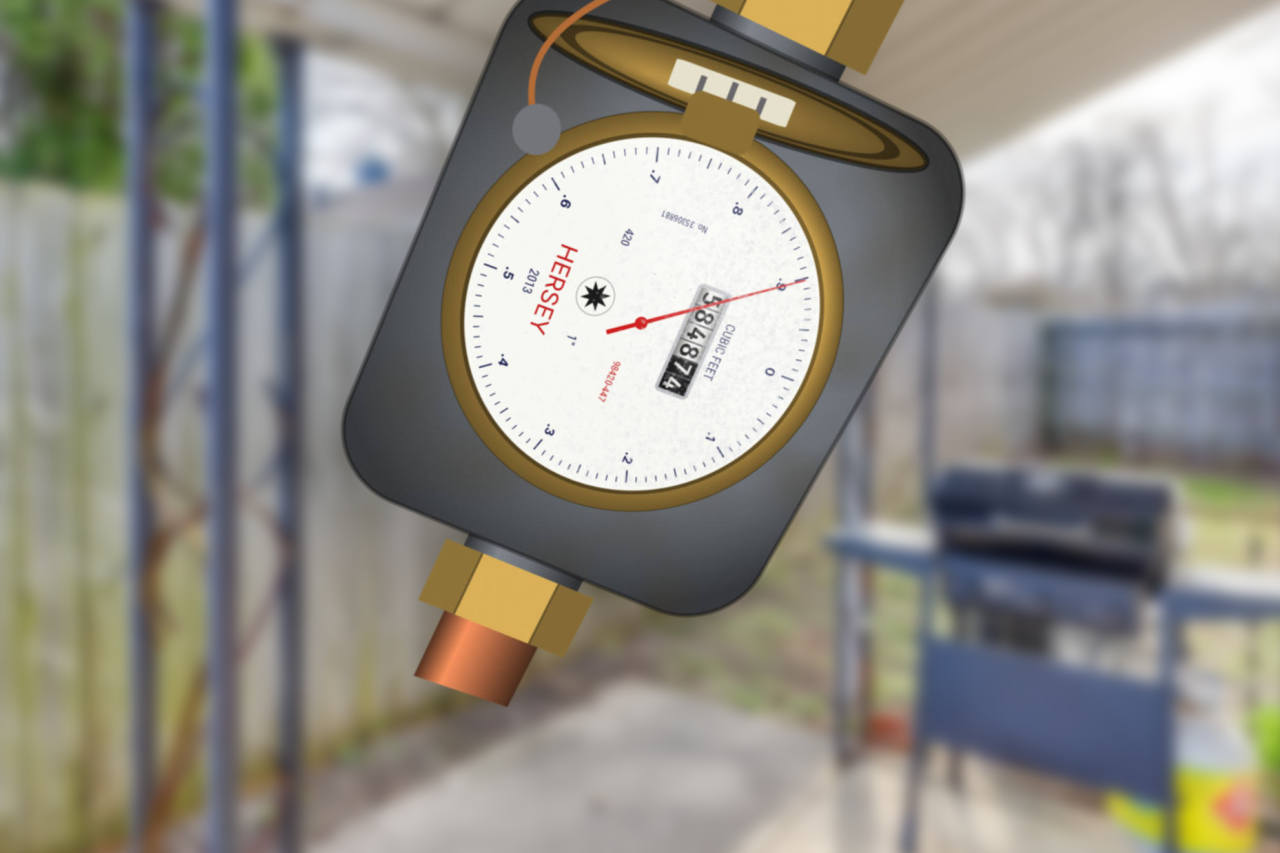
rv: 584873.90; ft³
